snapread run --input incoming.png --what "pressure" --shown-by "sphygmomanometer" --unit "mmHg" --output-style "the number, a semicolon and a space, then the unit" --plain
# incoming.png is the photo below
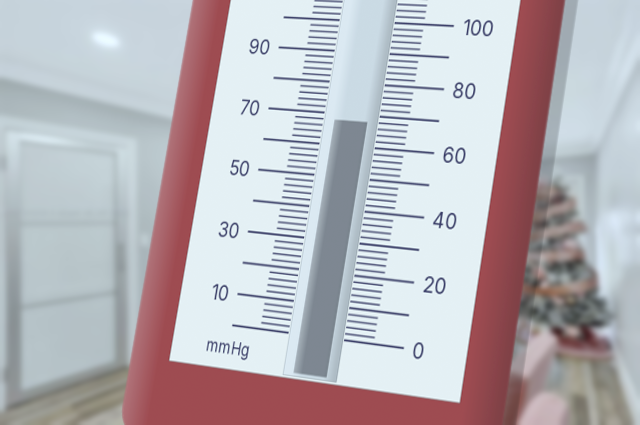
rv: 68; mmHg
